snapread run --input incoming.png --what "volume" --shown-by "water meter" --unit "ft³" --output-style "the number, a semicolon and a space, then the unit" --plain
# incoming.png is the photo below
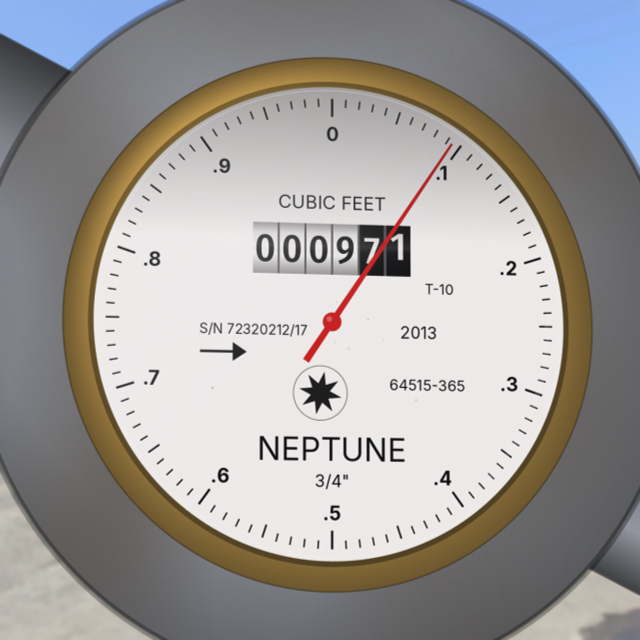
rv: 971.09; ft³
